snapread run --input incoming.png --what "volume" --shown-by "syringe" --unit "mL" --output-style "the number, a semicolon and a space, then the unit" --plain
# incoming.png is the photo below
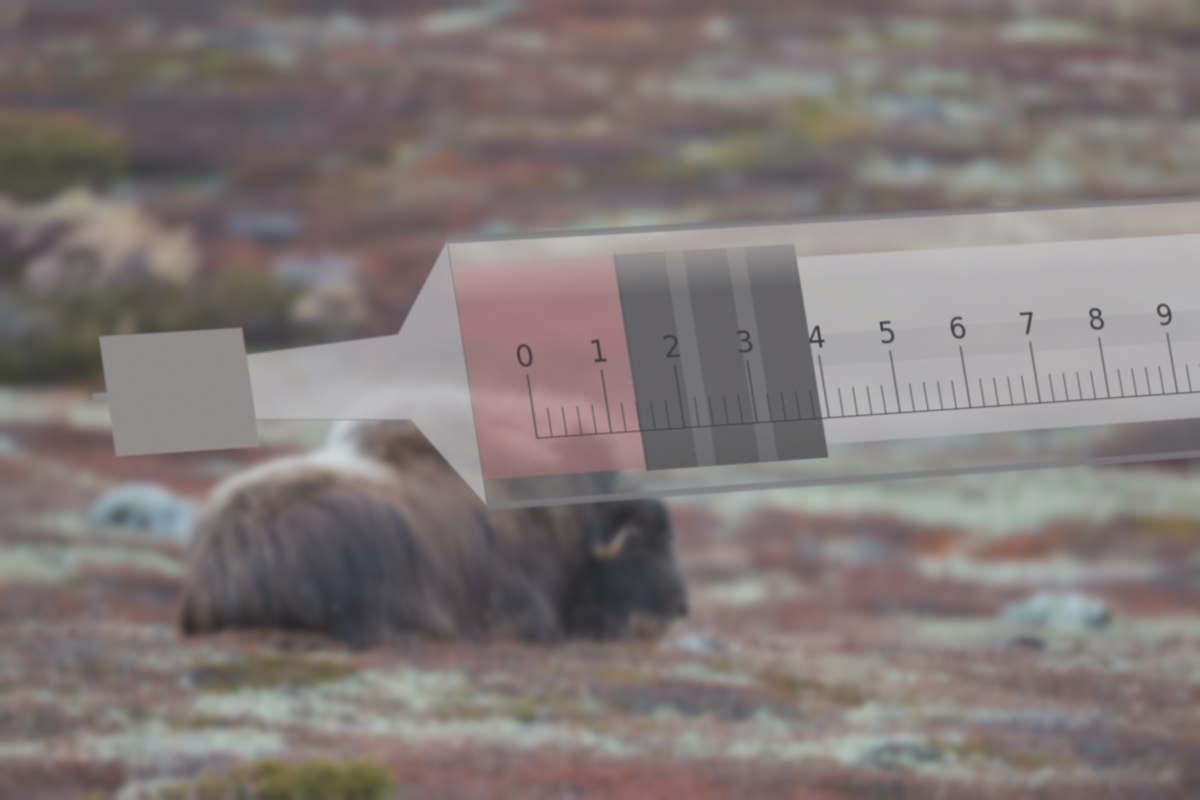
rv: 1.4; mL
